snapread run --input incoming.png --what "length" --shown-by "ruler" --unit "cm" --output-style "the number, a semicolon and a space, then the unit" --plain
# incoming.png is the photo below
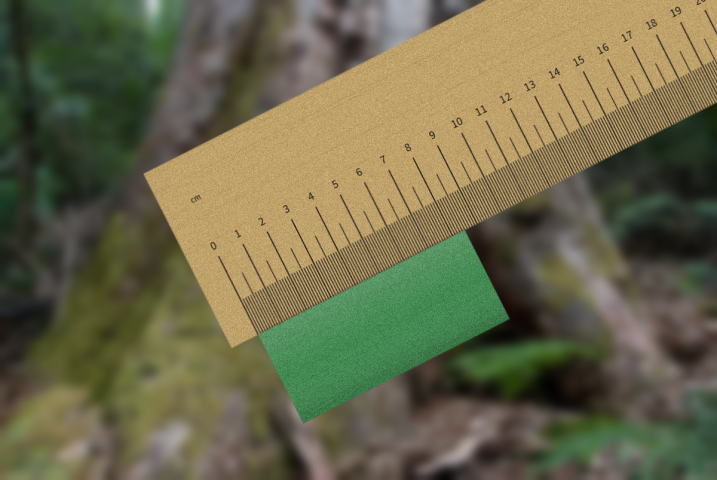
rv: 8.5; cm
